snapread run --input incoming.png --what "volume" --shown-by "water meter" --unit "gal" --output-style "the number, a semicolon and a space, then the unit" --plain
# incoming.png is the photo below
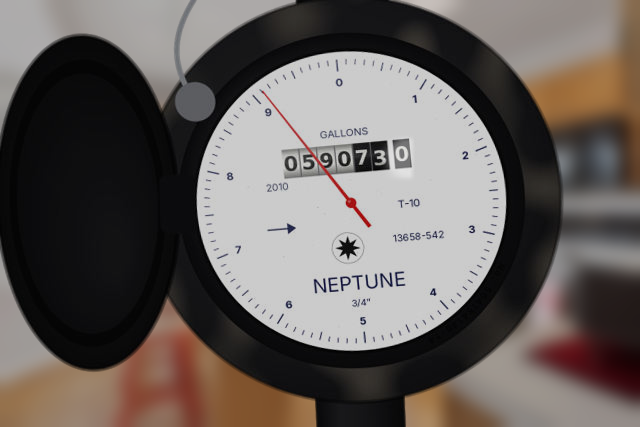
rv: 590729.1; gal
